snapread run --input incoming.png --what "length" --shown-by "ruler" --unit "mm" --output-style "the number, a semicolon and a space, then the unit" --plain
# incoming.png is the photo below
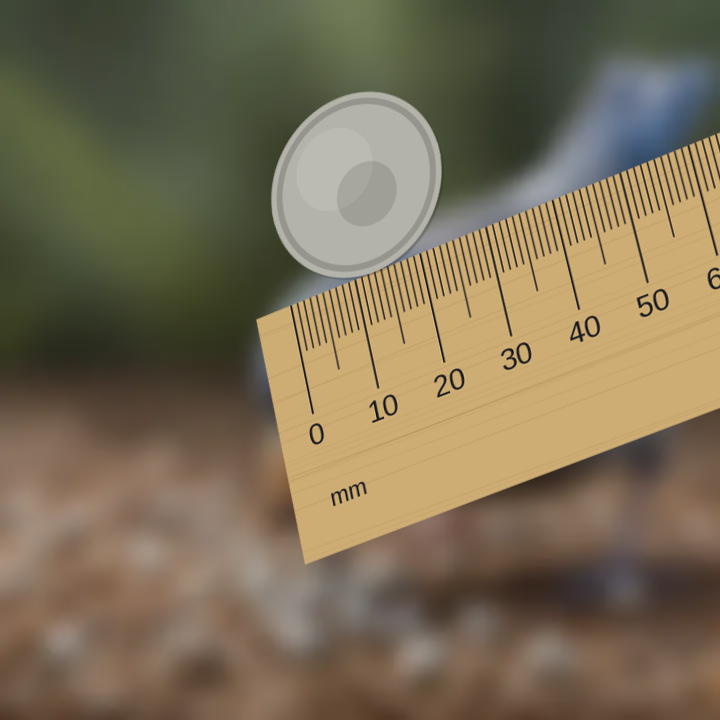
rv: 26; mm
